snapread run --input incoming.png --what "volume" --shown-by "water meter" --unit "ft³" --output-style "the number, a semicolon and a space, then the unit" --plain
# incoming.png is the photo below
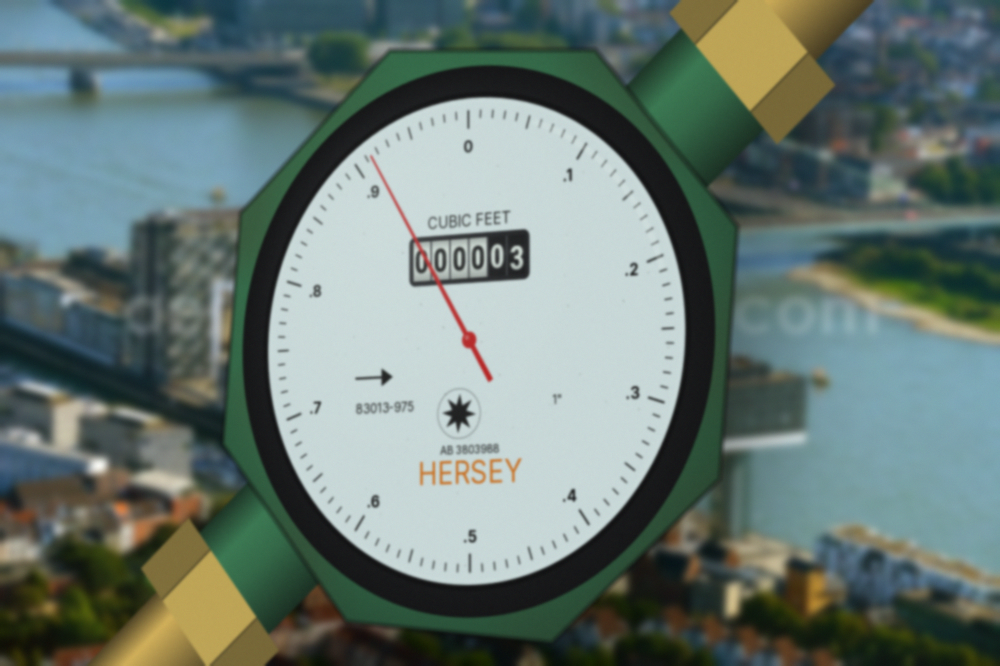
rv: 2.91; ft³
